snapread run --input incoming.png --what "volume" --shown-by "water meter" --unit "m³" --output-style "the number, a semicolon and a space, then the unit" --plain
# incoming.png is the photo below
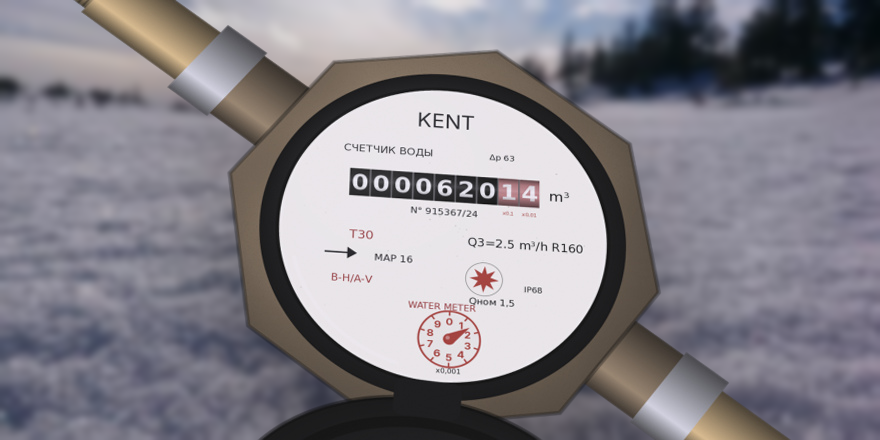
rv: 620.141; m³
